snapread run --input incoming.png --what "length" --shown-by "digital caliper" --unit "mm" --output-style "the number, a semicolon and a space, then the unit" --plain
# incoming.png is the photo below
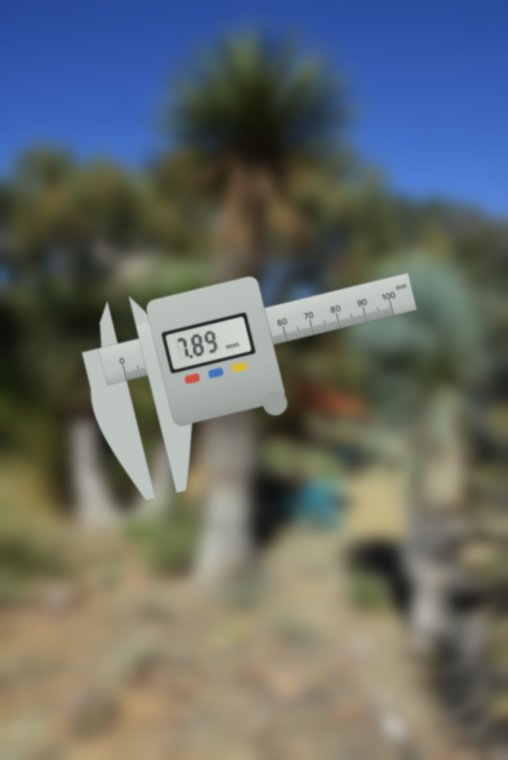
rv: 7.89; mm
